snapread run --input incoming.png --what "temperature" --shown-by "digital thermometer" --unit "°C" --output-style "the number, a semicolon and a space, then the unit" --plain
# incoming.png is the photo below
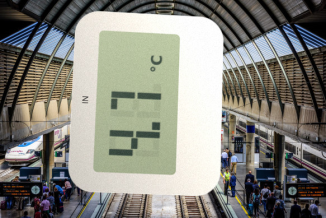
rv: 4.7; °C
